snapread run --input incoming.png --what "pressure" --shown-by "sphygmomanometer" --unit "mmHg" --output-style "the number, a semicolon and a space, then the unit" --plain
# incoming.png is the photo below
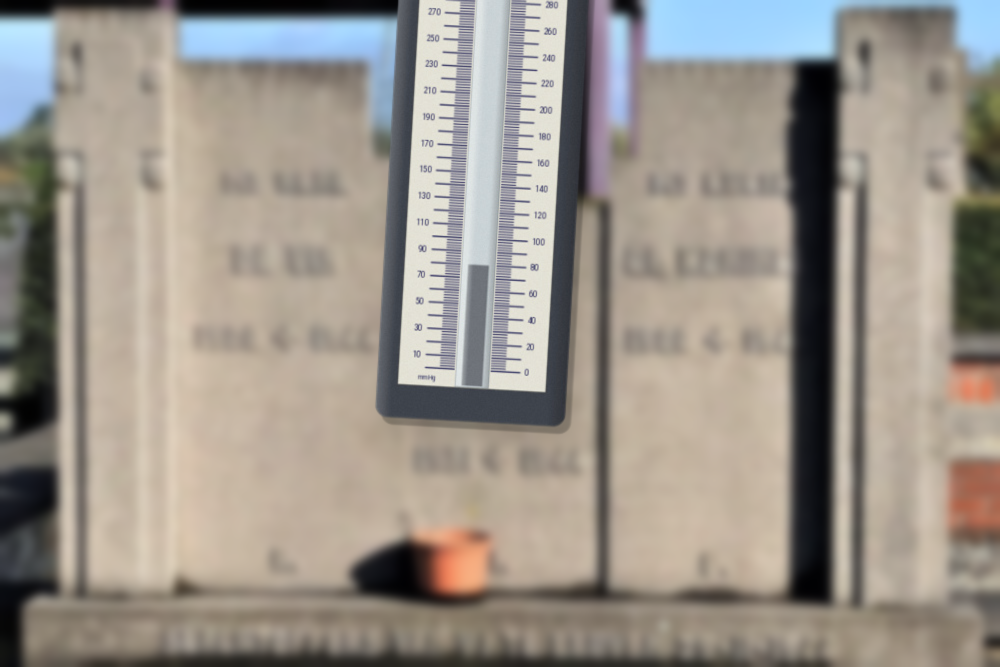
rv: 80; mmHg
